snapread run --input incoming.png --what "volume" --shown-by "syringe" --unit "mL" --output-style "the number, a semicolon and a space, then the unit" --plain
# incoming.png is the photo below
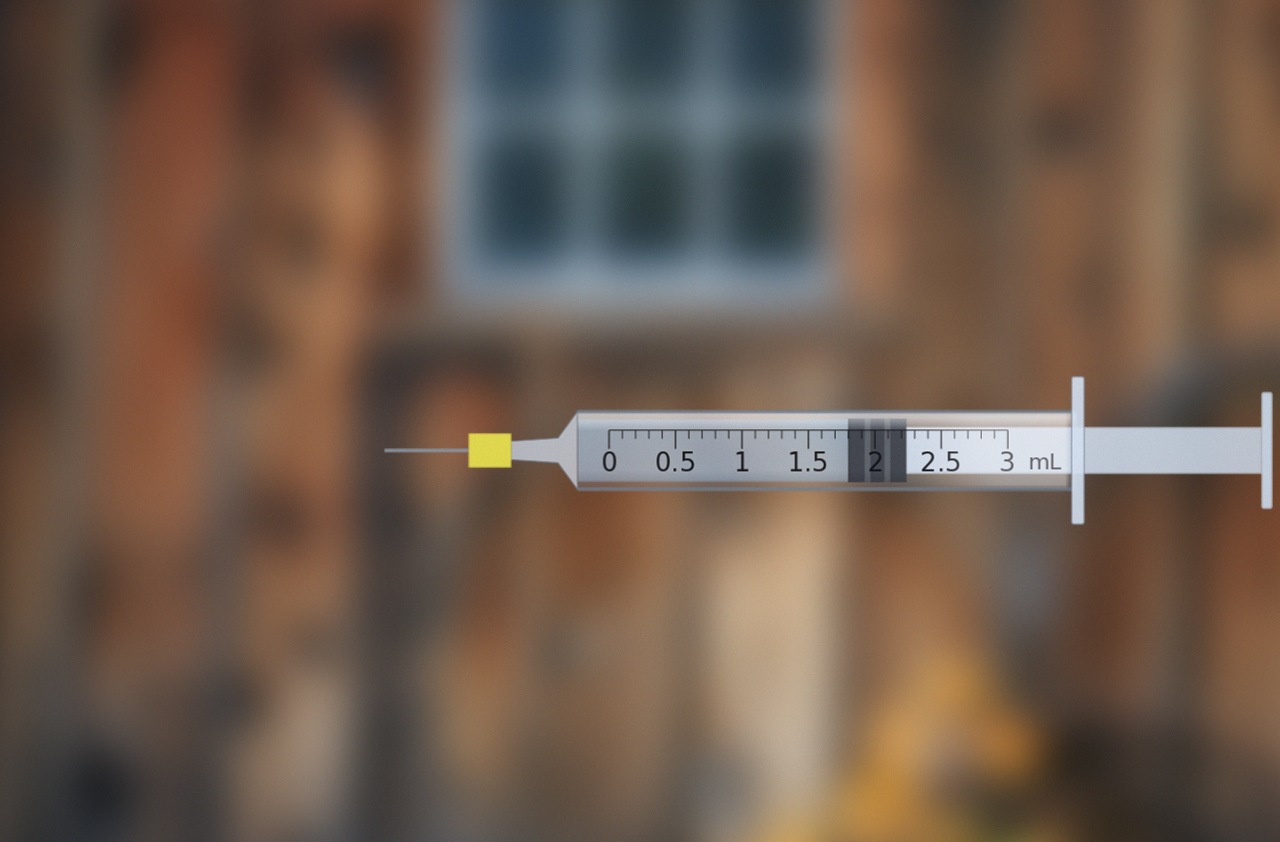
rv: 1.8; mL
